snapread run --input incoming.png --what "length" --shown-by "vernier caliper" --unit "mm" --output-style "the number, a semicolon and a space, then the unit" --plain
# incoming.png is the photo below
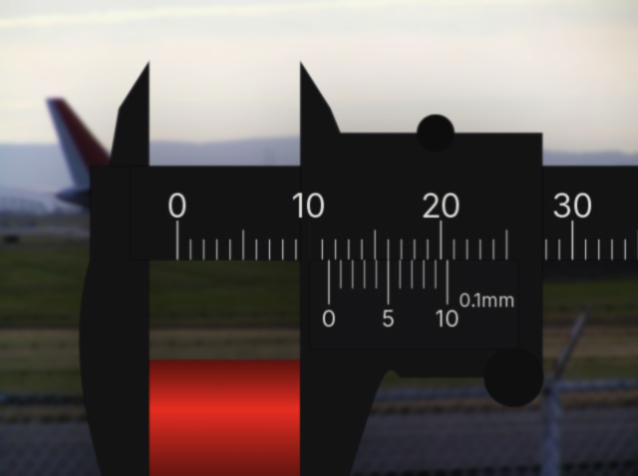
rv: 11.5; mm
